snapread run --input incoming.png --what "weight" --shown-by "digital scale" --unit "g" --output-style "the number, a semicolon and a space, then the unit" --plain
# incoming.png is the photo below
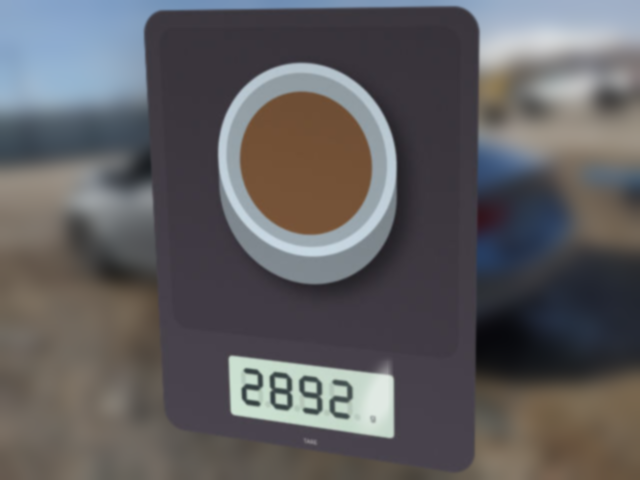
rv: 2892; g
